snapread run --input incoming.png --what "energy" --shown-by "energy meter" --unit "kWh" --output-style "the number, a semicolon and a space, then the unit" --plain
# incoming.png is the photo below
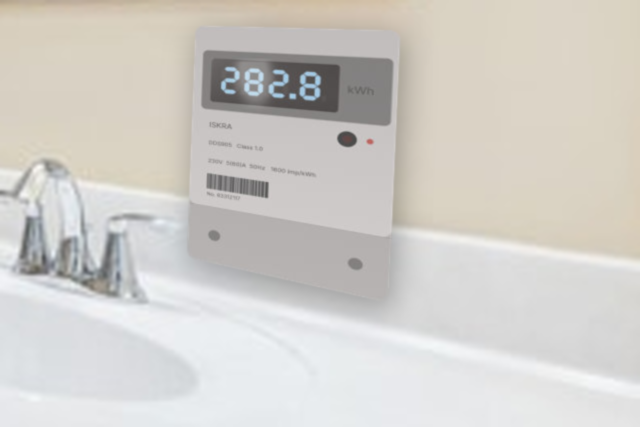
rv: 282.8; kWh
